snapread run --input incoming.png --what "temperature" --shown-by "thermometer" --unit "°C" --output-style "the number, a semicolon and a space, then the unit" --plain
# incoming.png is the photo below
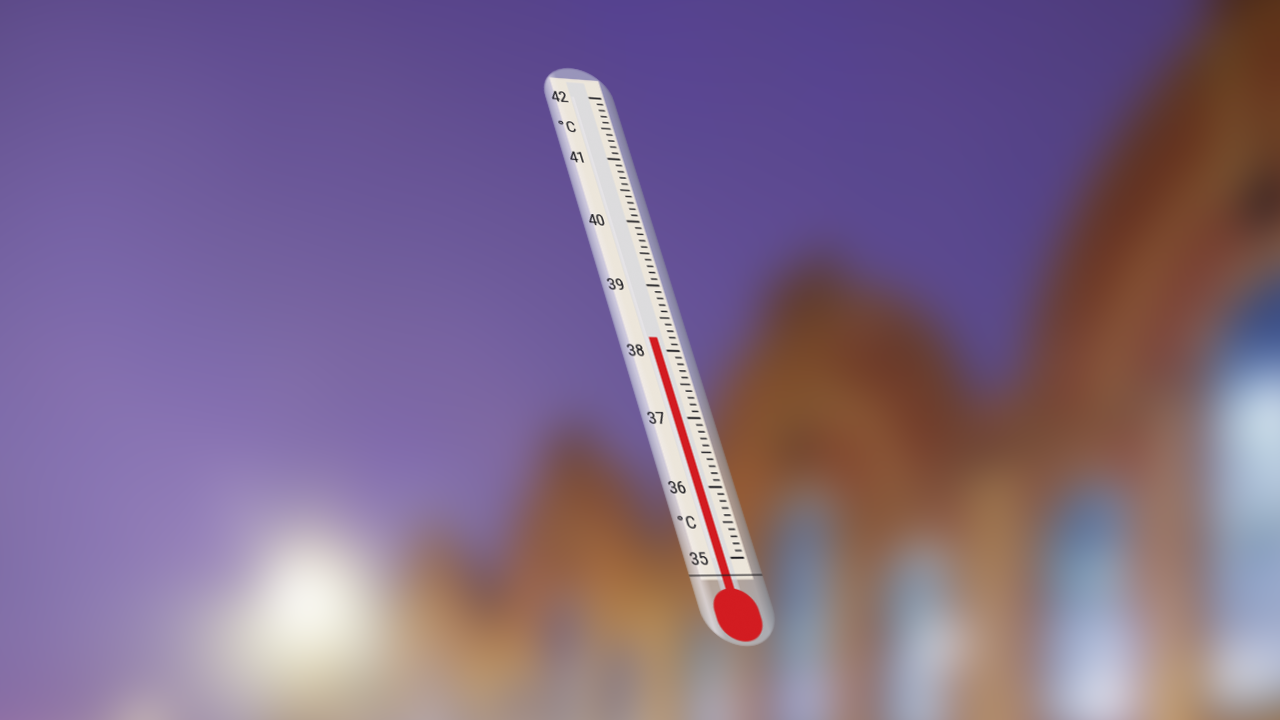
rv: 38.2; °C
